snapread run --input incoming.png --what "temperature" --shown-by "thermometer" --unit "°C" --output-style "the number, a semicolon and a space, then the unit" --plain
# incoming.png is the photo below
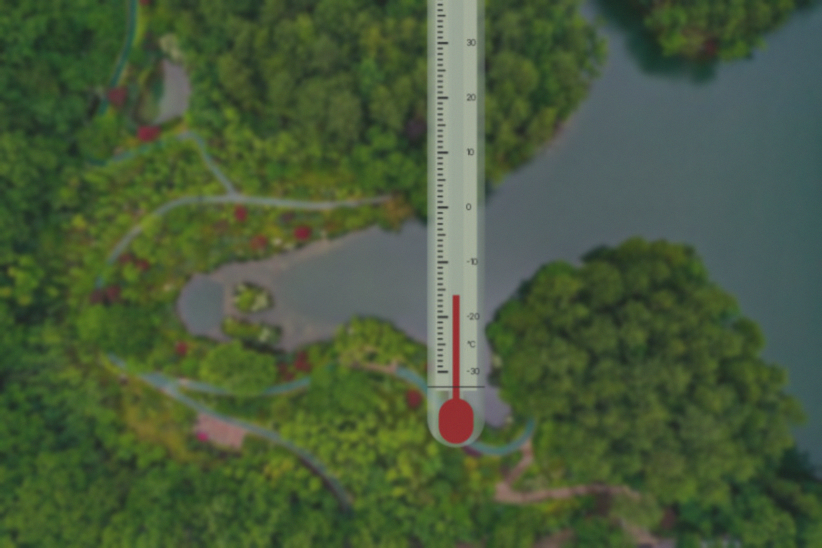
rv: -16; °C
